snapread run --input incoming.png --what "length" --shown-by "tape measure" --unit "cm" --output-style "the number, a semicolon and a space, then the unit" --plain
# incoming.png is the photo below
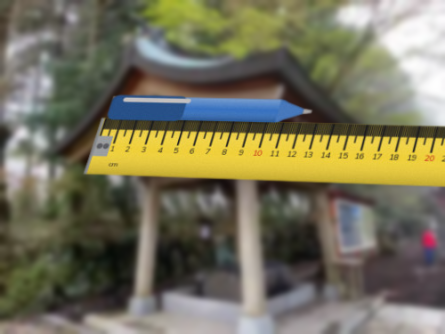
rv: 12.5; cm
